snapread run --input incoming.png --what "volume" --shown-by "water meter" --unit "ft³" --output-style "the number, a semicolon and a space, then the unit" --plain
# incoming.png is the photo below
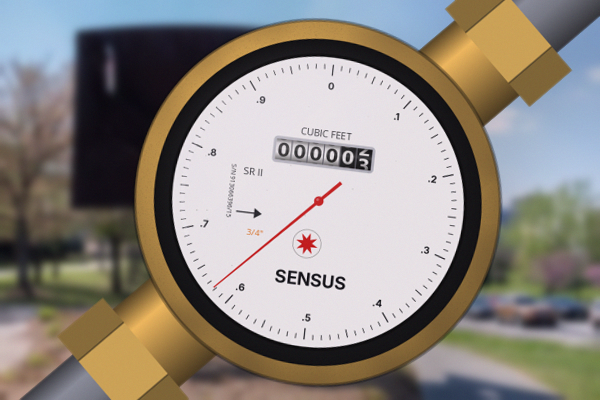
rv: 2.62; ft³
